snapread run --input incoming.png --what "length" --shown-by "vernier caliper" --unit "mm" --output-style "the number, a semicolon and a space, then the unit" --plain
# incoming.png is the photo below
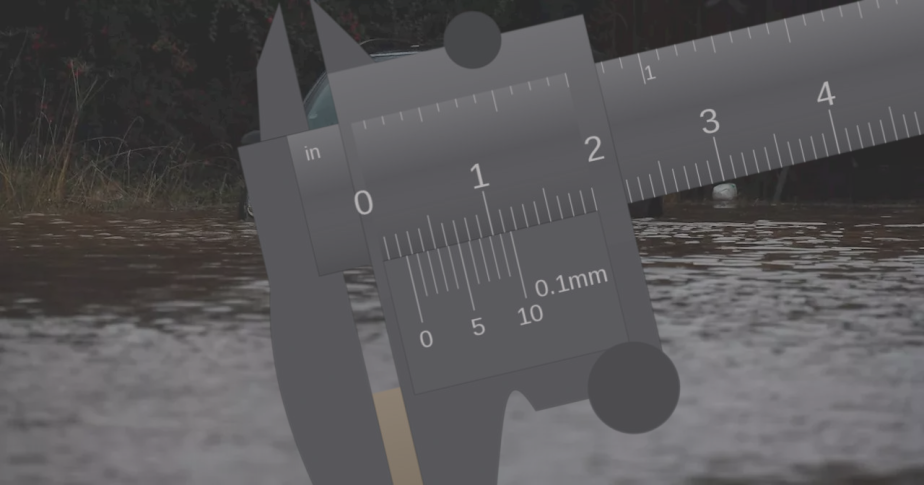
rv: 2.5; mm
